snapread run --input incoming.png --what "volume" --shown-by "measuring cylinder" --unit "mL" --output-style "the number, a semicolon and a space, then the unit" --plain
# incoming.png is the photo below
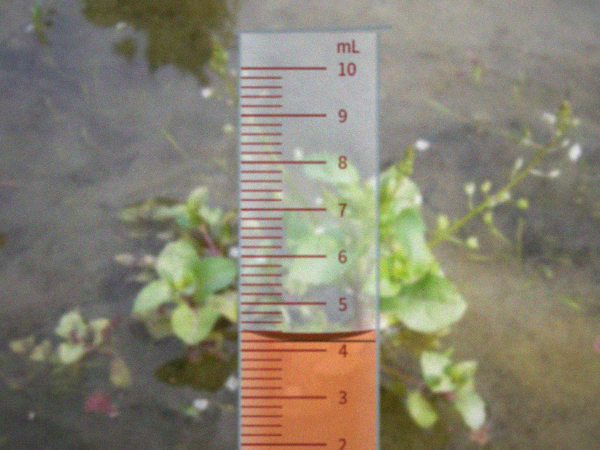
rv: 4.2; mL
